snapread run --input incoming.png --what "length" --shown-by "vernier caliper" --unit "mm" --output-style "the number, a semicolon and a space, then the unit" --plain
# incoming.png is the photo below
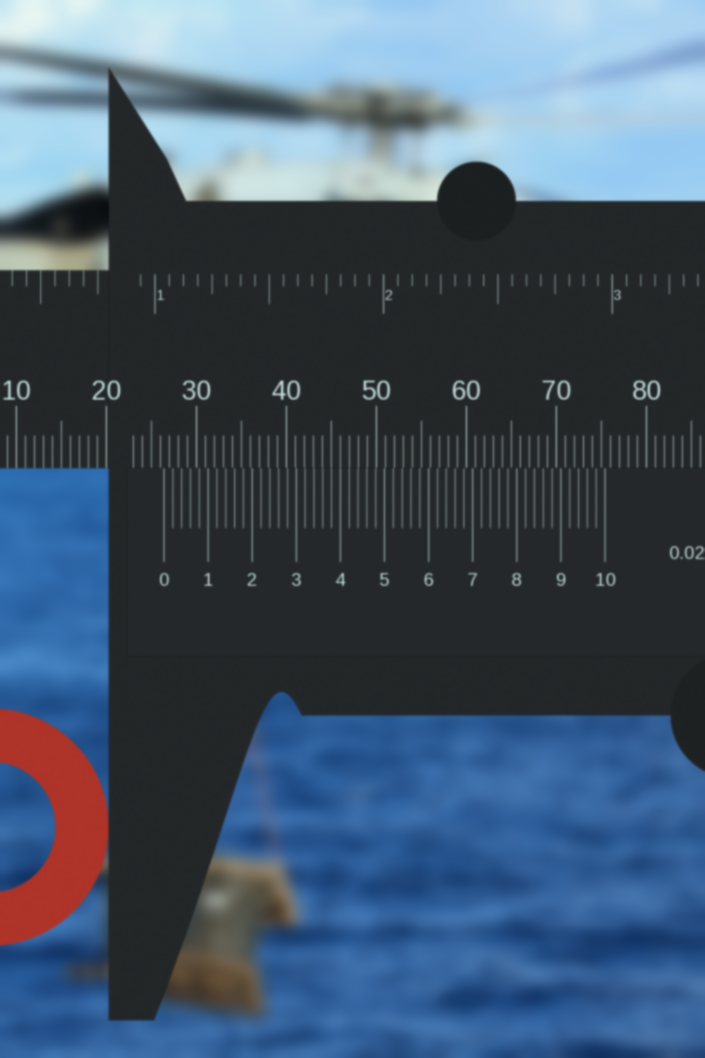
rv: 26.4; mm
